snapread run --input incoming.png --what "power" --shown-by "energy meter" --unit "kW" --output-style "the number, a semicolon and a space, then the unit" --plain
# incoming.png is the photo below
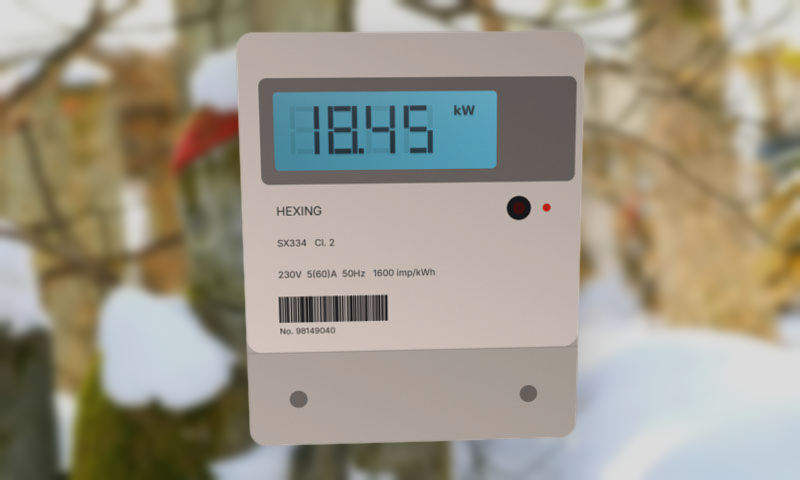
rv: 18.45; kW
